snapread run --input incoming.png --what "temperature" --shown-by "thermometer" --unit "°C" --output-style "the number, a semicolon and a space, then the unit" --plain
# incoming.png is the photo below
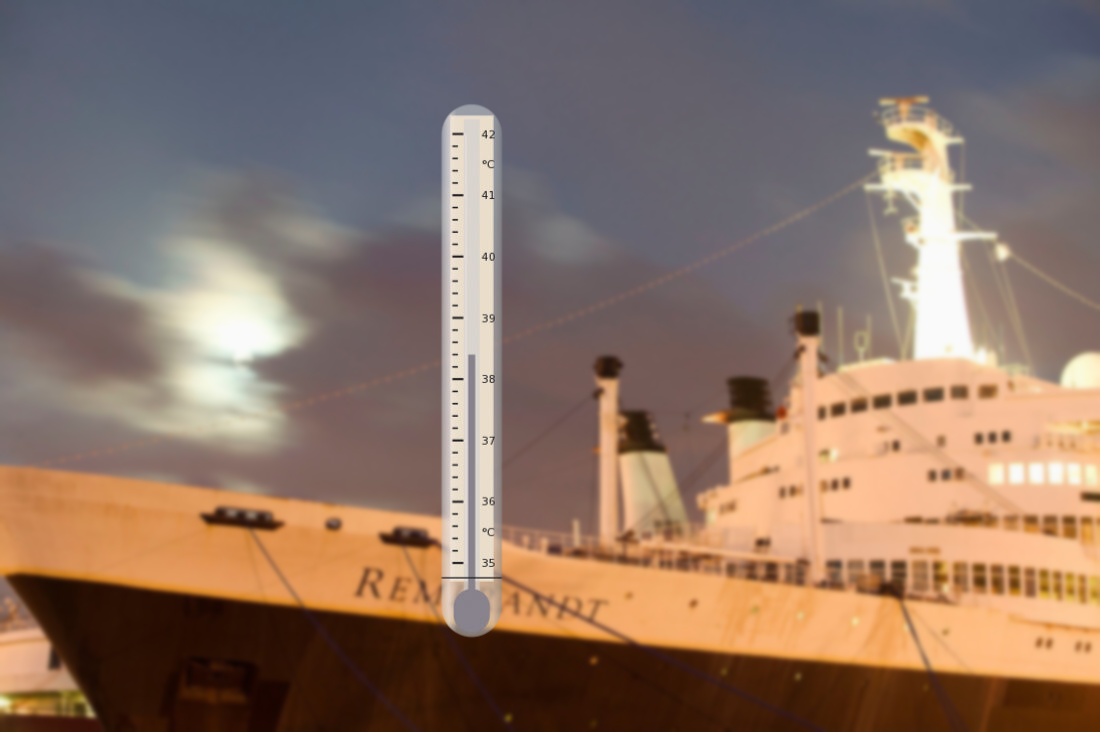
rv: 38.4; °C
